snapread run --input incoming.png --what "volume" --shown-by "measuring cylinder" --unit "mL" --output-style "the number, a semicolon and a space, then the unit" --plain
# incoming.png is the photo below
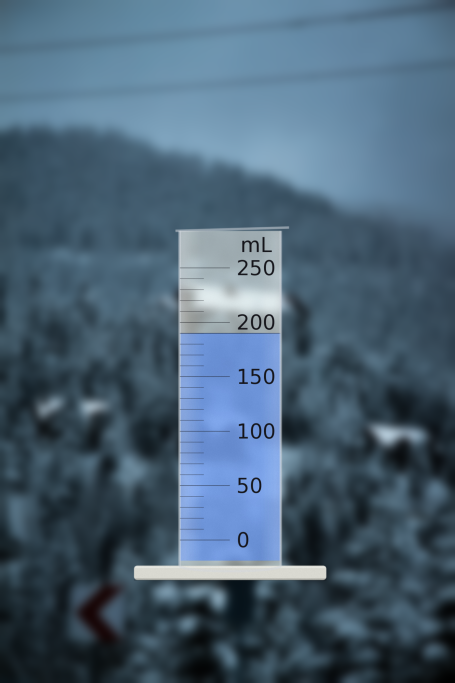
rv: 190; mL
